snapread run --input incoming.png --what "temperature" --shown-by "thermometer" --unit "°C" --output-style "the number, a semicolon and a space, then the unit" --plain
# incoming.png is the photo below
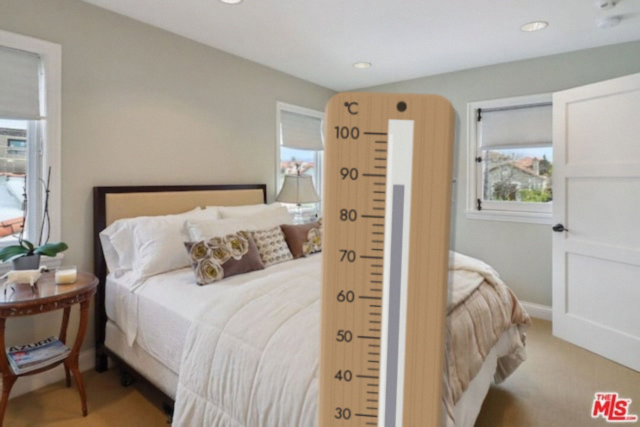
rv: 88; °C
